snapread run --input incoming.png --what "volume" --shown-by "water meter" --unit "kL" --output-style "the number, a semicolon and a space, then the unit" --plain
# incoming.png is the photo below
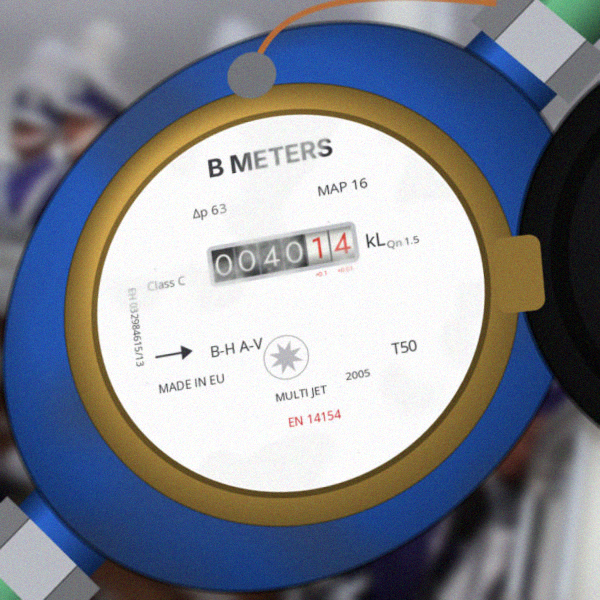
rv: 40.14; kL
